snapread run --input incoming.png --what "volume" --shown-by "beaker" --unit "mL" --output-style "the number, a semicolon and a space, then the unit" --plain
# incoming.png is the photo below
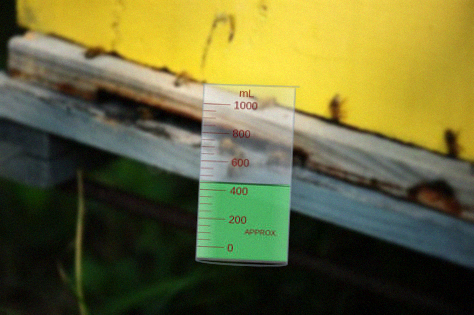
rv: 450; mL
